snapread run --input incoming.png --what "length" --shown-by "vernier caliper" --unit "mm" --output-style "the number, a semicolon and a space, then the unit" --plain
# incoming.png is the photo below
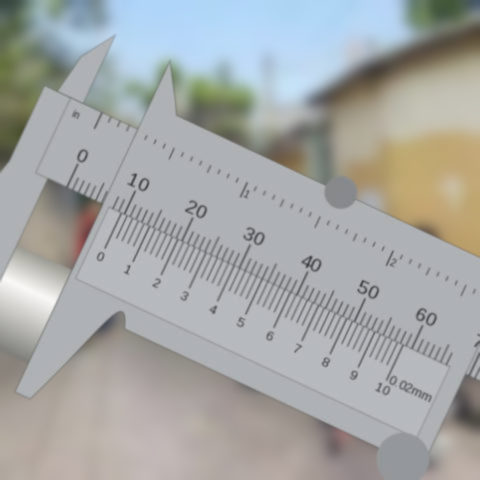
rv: 9.5; mm
